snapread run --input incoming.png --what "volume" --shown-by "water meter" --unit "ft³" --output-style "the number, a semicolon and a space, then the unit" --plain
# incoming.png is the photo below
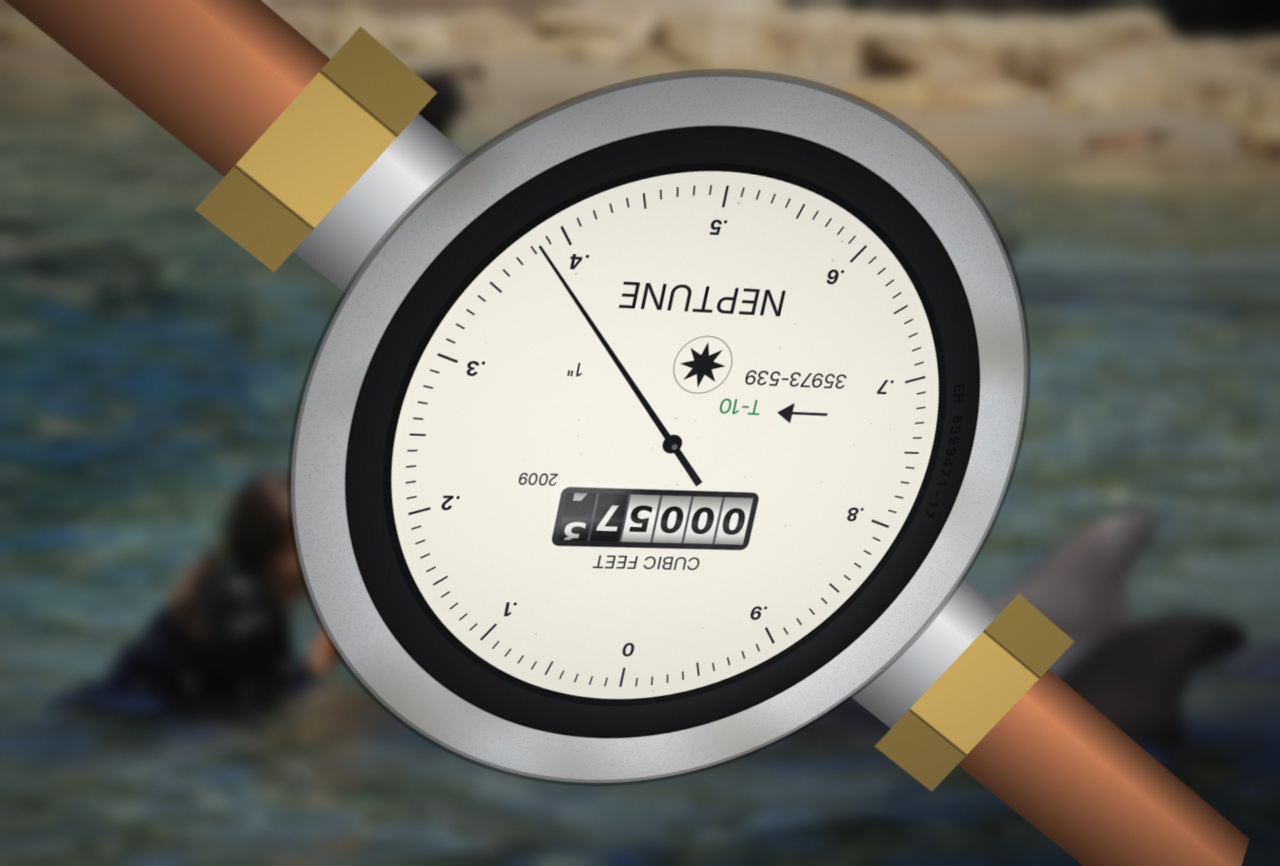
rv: 573.38; ft³
